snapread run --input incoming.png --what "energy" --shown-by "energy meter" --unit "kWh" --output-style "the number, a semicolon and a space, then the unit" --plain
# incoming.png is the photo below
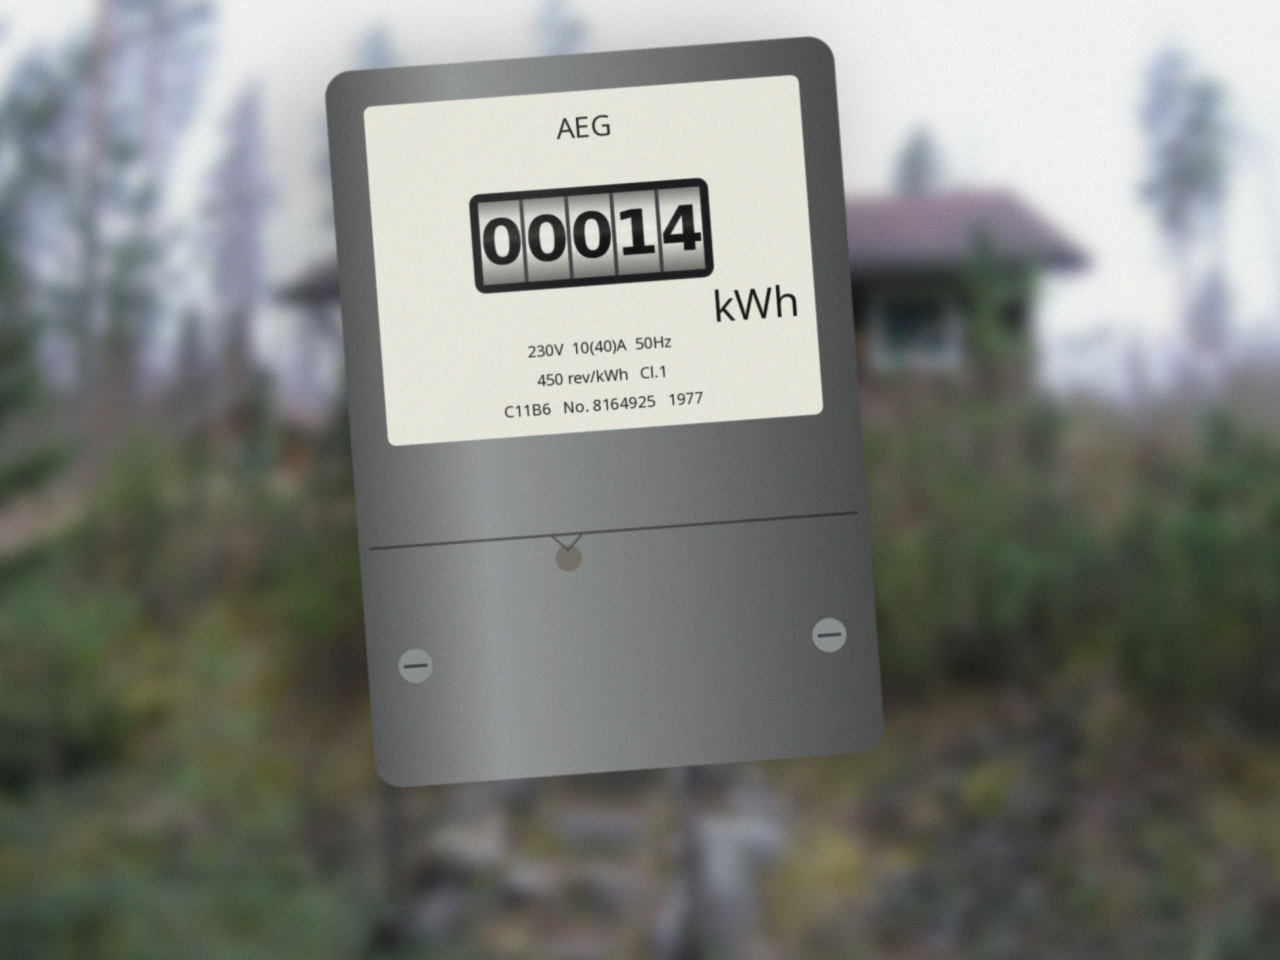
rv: 14; kWh
